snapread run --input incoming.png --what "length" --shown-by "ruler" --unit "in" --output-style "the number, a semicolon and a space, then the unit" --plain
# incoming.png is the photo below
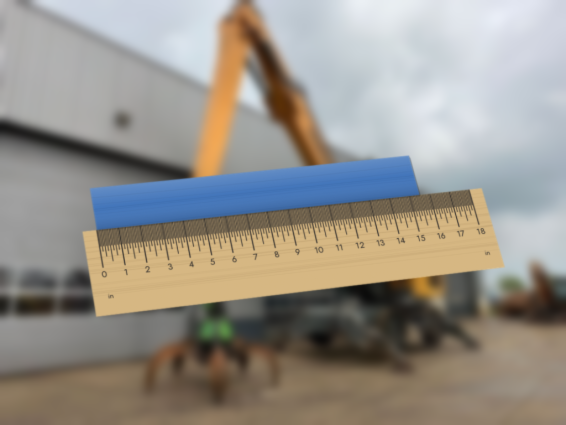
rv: 15.5; in
